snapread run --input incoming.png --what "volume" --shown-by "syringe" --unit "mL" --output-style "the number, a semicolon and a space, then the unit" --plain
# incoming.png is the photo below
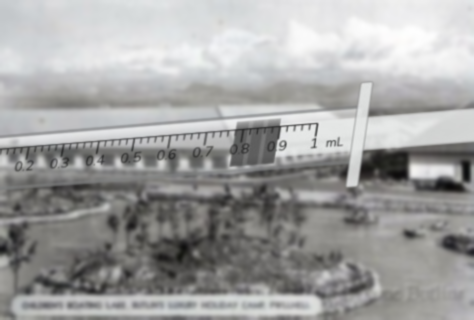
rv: 0.78; mL
